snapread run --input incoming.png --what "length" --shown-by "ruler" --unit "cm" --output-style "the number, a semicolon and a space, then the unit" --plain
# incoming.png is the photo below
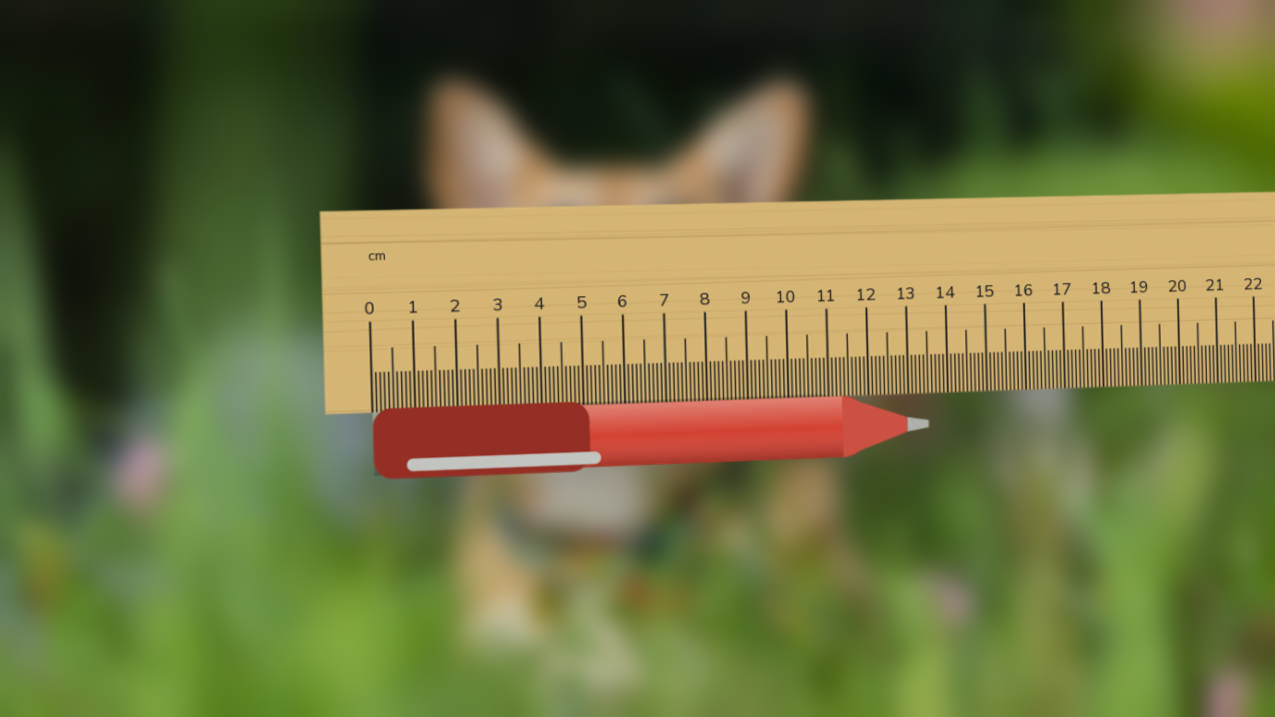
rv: 13.5; cm
